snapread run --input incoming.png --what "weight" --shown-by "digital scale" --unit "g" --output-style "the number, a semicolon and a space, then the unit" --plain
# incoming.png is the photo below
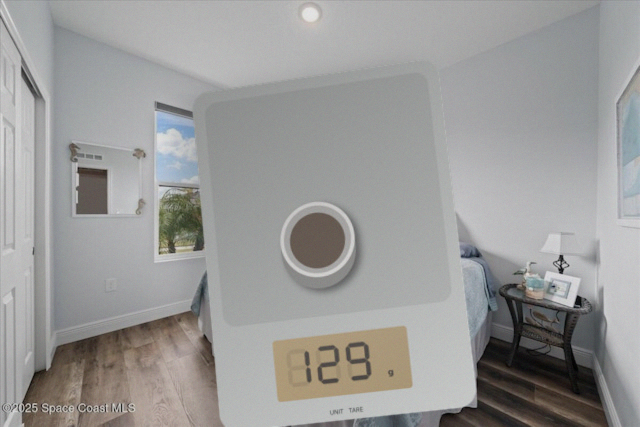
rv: 129; g
